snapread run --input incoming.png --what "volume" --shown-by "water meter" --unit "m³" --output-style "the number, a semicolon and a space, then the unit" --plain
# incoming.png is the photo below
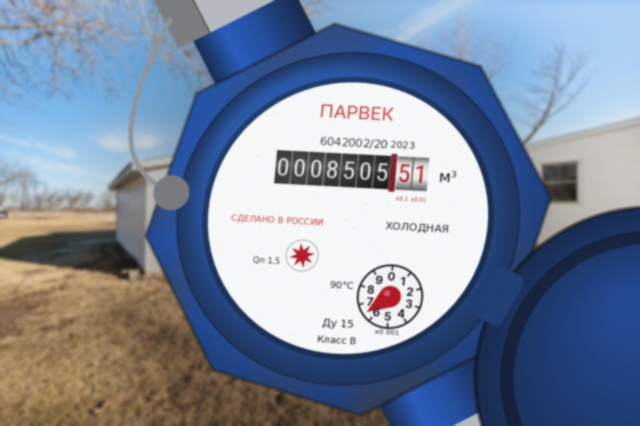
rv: 8505.516; m³
